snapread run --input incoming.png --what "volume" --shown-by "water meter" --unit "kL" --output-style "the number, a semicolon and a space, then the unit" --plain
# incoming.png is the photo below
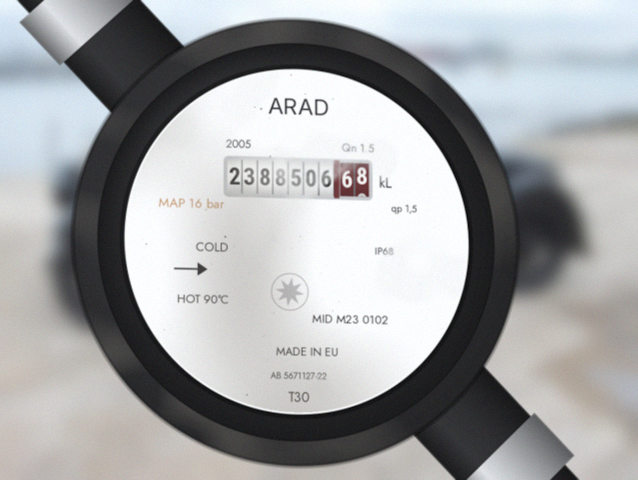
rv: 2388506.68; kL
